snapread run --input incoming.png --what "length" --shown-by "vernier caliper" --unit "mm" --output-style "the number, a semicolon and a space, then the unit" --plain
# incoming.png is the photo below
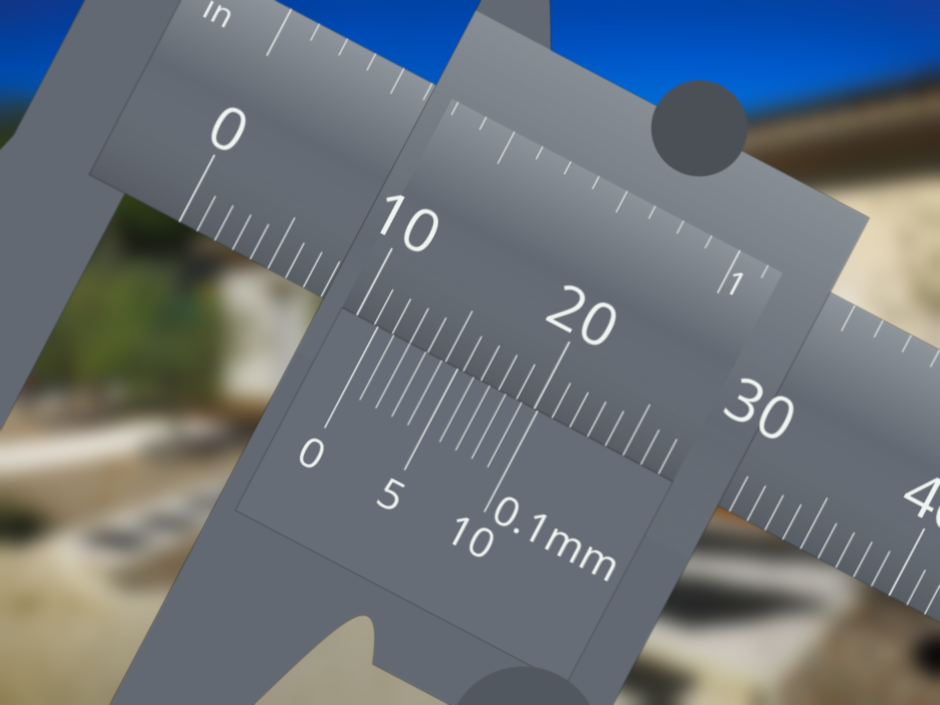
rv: 11.2; mm
